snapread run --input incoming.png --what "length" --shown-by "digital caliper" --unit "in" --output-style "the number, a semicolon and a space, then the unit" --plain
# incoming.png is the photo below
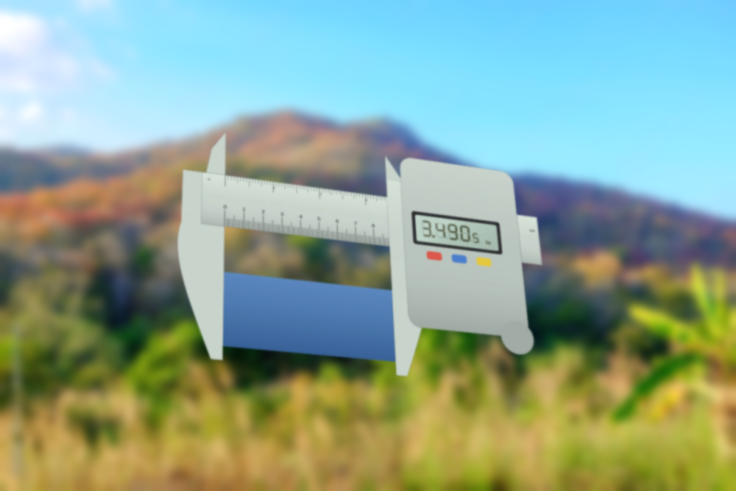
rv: 3.4905; in
